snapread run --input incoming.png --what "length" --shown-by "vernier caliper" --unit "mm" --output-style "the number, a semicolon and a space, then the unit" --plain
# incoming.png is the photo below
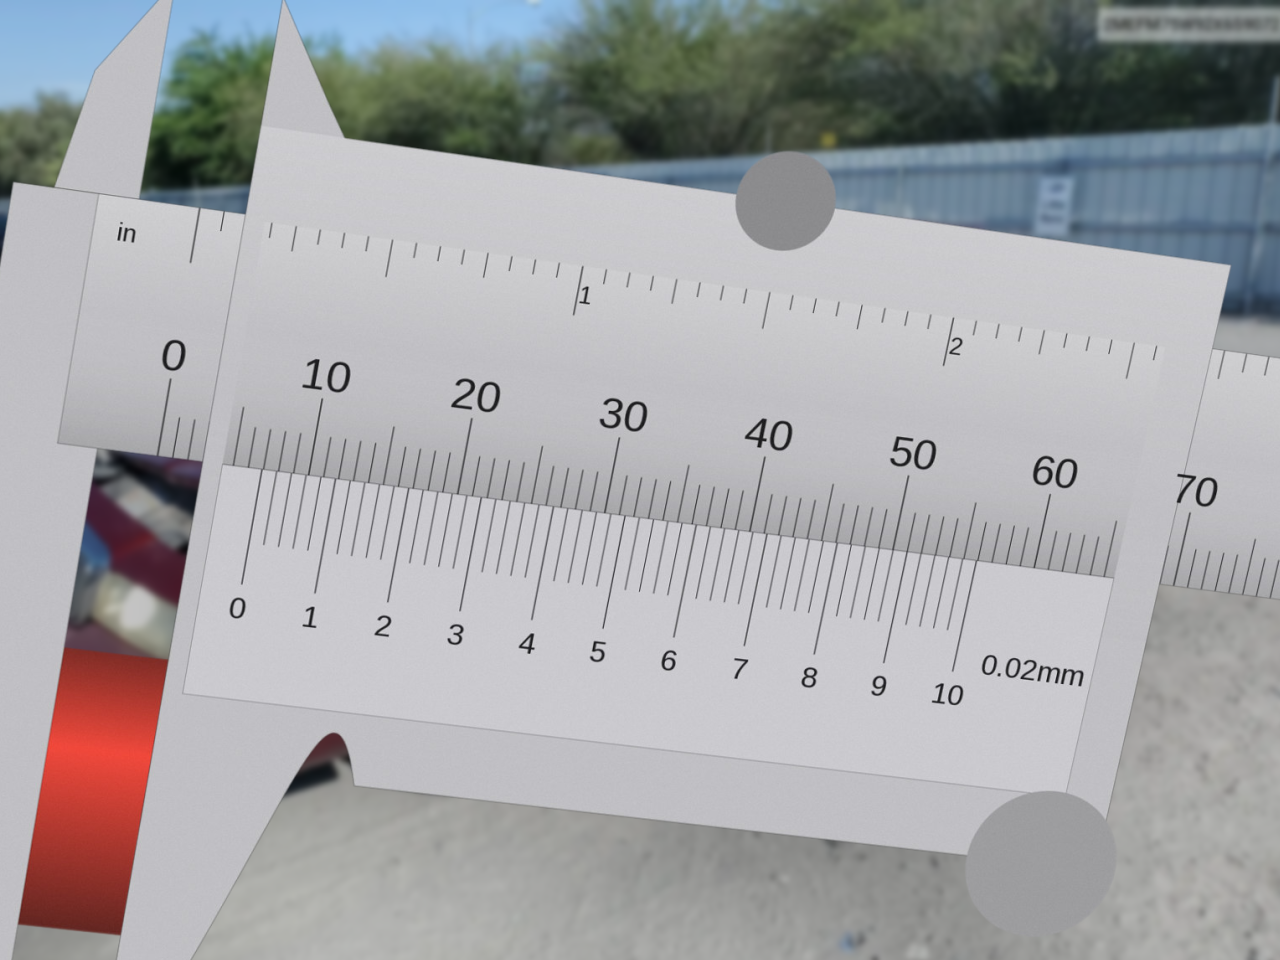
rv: 6.9; mm
